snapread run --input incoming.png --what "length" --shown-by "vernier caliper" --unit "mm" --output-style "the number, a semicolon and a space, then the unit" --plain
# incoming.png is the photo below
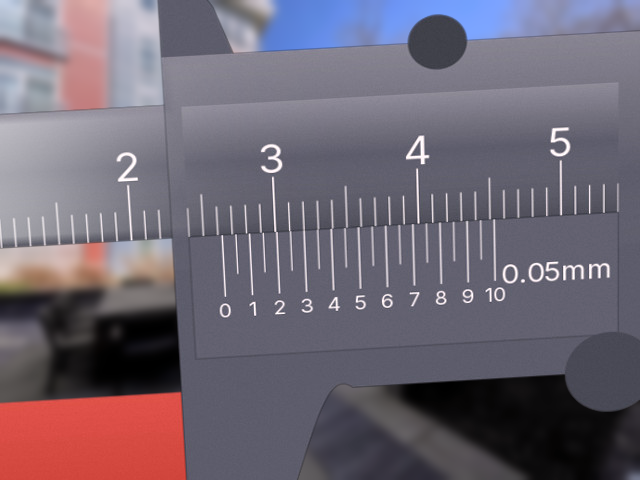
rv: 26.3; mm
